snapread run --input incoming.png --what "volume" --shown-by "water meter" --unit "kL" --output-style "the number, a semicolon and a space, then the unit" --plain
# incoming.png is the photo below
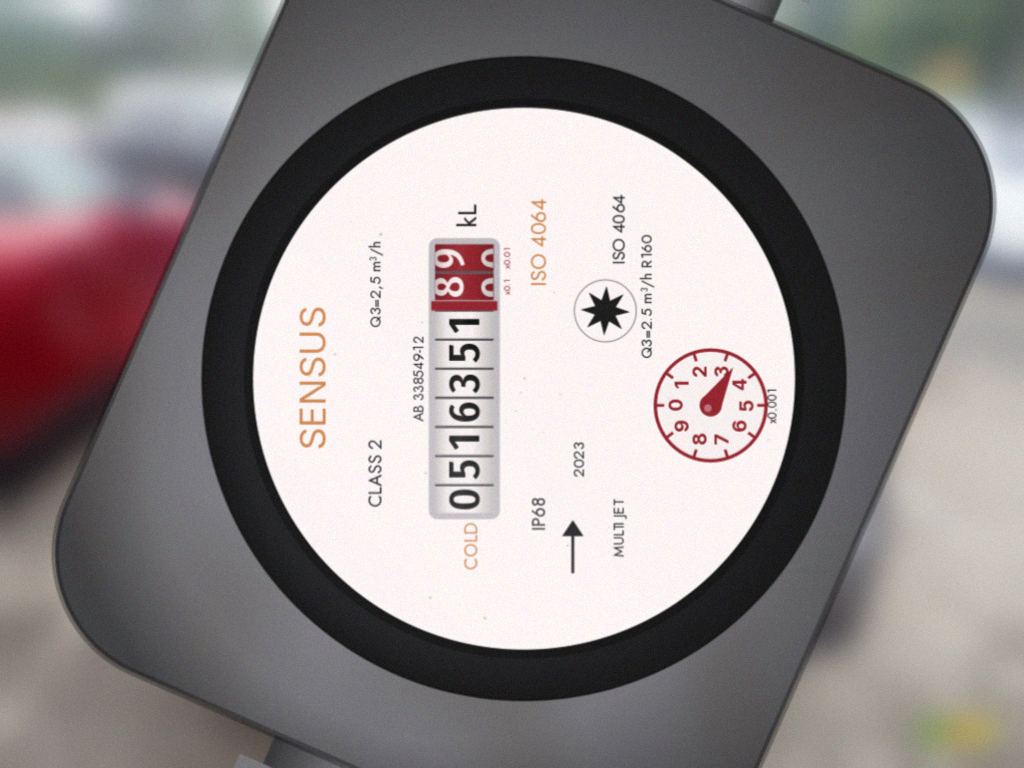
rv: 516351.893; kL
